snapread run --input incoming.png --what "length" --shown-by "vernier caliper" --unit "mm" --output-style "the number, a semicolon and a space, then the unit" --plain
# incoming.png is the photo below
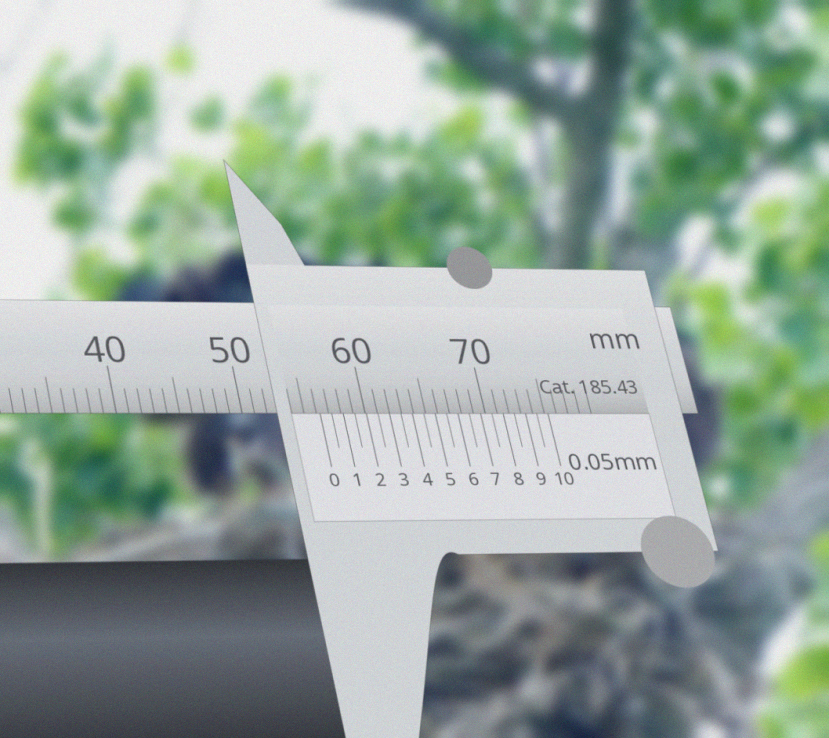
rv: 56.3; mm
